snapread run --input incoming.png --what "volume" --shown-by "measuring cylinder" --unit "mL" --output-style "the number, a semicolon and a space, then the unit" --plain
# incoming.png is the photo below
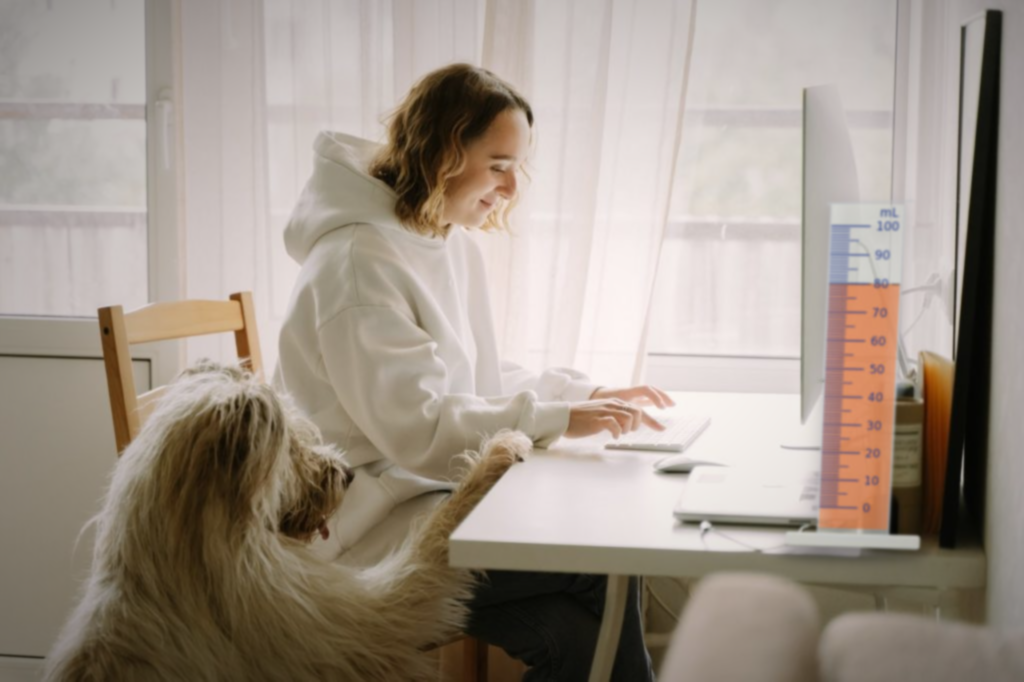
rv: 80; mL
